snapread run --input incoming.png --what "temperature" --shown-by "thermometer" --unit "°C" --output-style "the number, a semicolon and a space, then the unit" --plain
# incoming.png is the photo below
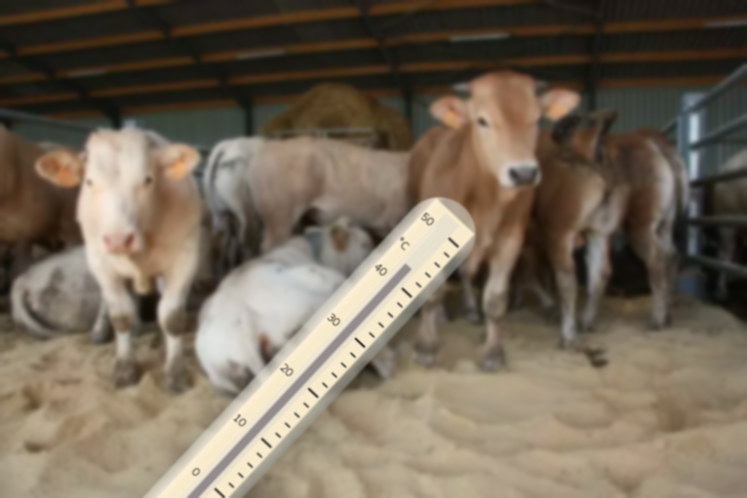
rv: 43; °C
